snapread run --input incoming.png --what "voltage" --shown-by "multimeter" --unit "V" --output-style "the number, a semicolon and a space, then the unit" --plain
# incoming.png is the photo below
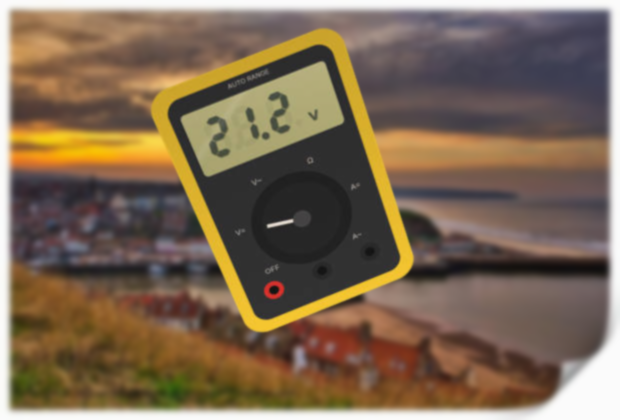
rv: 21.2; V
